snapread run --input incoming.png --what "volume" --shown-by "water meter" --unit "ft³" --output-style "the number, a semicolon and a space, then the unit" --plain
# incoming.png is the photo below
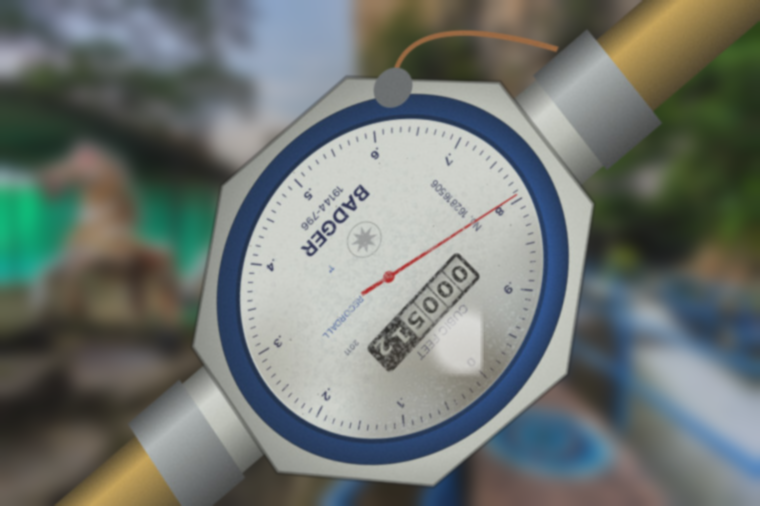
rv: 511.79; ft³
